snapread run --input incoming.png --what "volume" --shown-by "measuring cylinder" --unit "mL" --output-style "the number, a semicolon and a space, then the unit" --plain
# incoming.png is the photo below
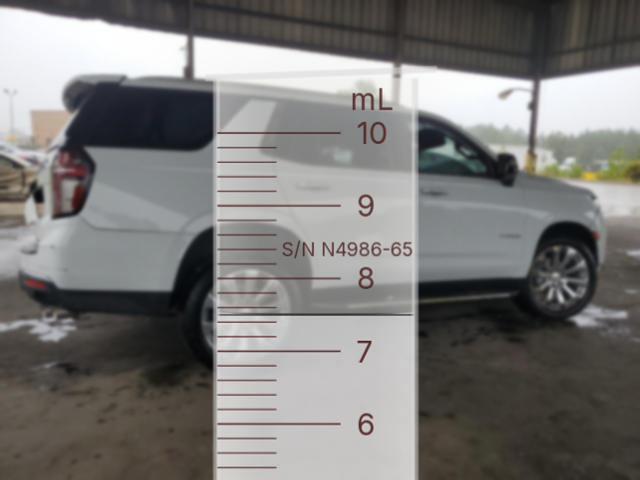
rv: 7.5; mL
